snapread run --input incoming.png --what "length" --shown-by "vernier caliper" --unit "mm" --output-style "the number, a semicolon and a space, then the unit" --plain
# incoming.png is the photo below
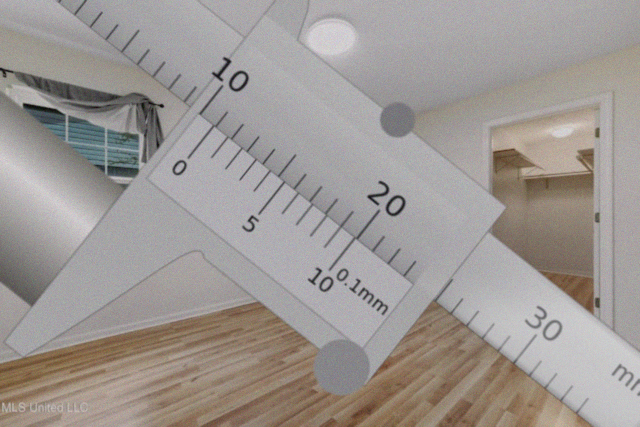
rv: 10.9; mm
